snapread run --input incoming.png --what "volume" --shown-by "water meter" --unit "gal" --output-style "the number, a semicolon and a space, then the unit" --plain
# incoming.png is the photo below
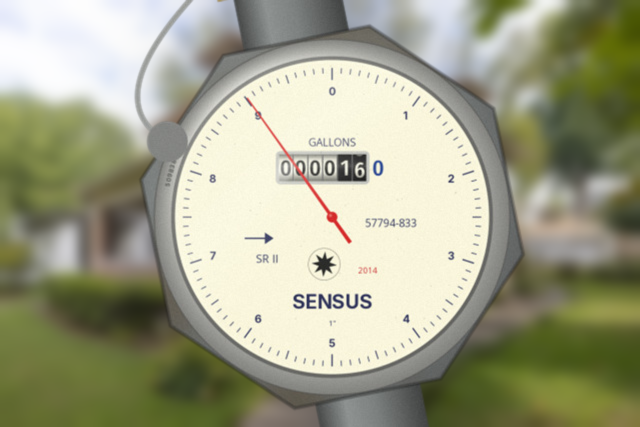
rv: 159.0; gal
